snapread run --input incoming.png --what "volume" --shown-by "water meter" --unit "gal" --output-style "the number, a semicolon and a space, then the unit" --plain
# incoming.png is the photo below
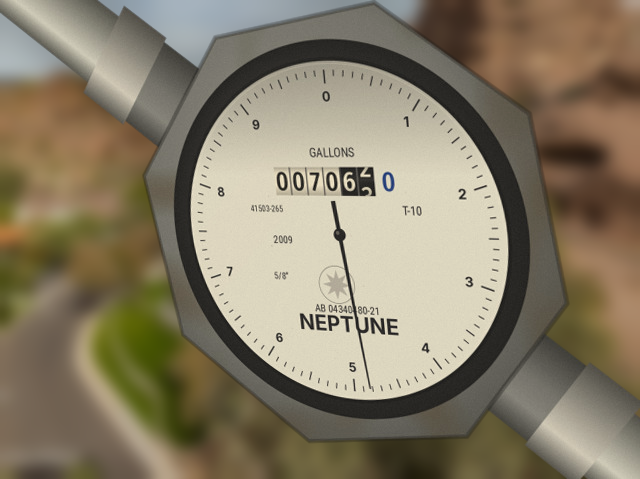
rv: 70624.8; gal
